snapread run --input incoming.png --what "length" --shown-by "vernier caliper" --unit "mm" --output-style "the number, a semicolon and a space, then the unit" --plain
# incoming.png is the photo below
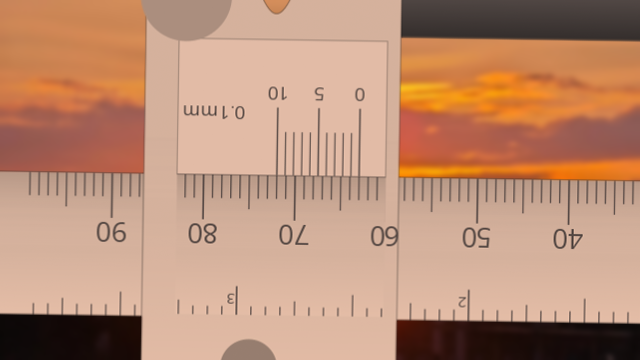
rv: 63.0; mm
